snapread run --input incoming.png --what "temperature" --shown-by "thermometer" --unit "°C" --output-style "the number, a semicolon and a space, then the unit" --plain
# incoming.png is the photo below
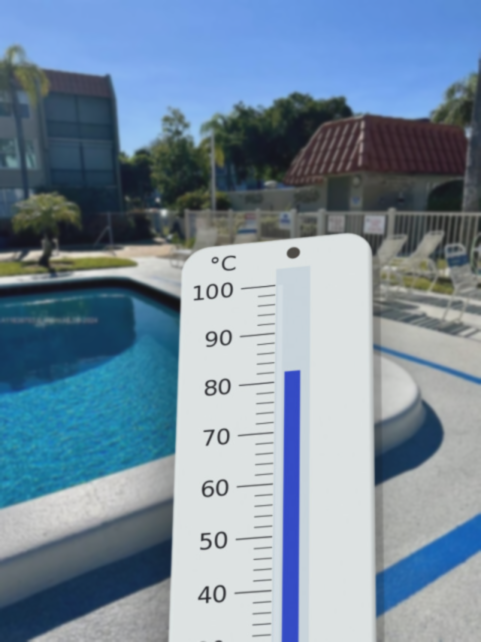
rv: 82; °C
